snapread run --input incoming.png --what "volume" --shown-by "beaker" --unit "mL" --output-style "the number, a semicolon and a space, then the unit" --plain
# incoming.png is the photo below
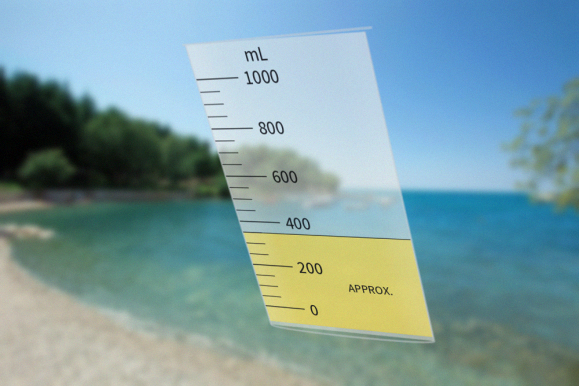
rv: 350; mL
